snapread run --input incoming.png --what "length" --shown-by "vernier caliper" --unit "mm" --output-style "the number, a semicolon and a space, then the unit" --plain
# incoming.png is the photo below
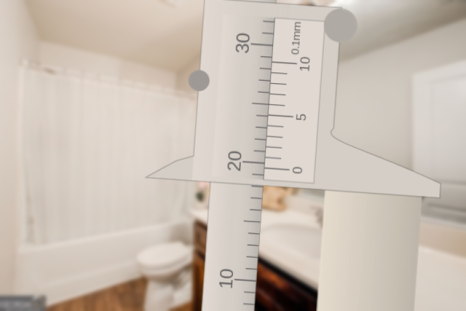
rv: 19.6; mm
